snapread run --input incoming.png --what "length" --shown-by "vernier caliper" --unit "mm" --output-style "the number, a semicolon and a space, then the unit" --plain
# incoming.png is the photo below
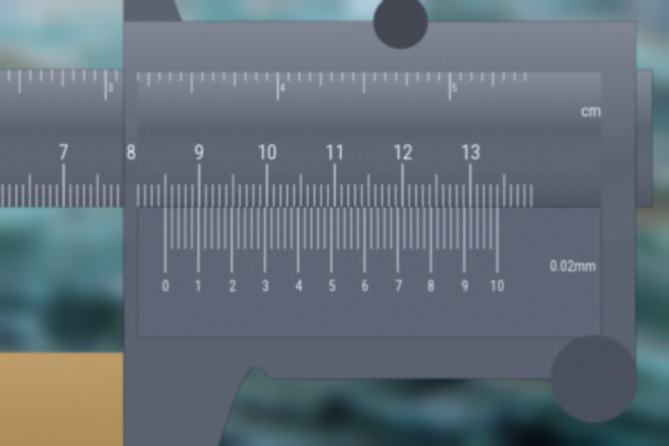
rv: 85.0; mm
